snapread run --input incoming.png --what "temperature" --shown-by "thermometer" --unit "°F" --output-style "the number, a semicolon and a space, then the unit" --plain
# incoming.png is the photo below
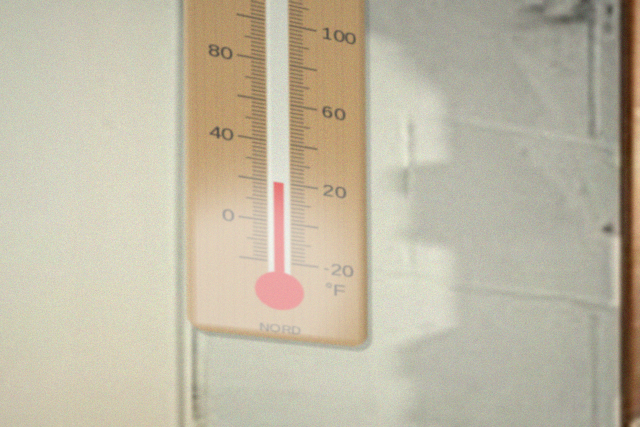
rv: 20; °F
